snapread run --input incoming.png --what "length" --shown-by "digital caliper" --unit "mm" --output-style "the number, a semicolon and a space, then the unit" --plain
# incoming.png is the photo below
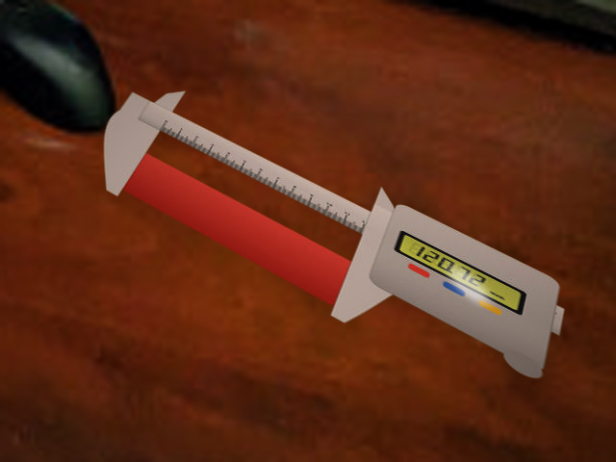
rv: 120.72; mm
